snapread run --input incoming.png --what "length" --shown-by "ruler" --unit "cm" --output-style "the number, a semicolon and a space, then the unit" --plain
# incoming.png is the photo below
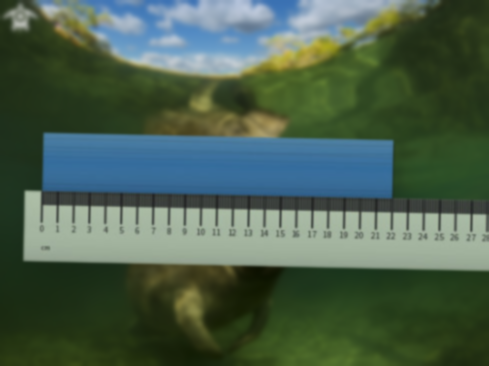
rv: 22; cm
